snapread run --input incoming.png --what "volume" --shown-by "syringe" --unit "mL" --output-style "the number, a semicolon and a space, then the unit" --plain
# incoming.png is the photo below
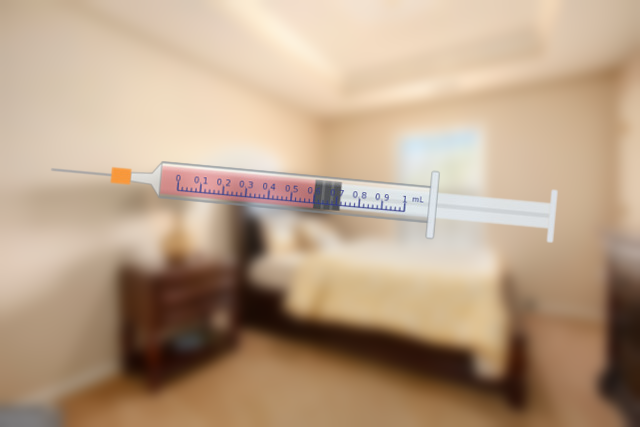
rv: 0.6; mL
